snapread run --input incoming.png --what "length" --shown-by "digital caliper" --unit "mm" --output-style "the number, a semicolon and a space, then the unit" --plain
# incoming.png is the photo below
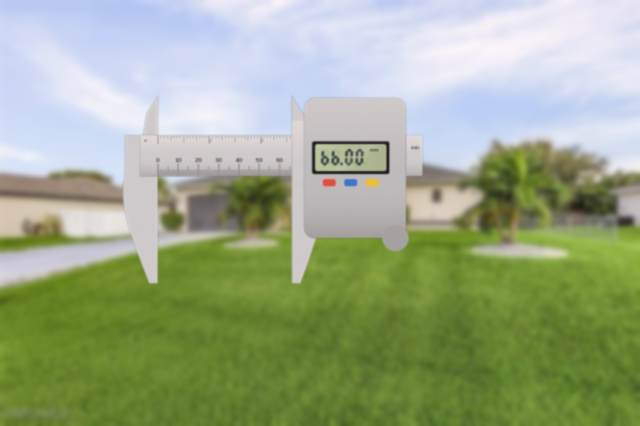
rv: 66.00; mm
